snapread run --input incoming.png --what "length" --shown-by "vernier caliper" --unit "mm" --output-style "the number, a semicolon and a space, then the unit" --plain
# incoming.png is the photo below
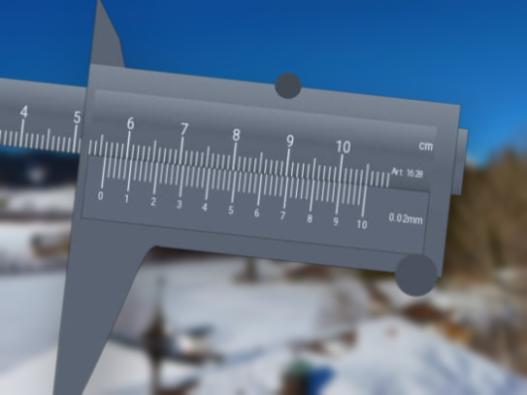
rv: 56.0; mm
